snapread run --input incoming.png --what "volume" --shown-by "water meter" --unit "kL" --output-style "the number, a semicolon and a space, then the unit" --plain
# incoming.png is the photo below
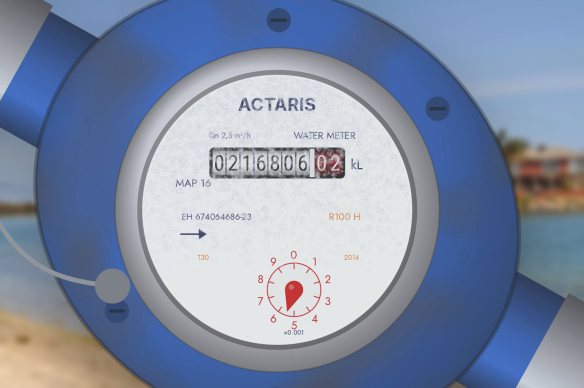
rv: 216806.025; kL
